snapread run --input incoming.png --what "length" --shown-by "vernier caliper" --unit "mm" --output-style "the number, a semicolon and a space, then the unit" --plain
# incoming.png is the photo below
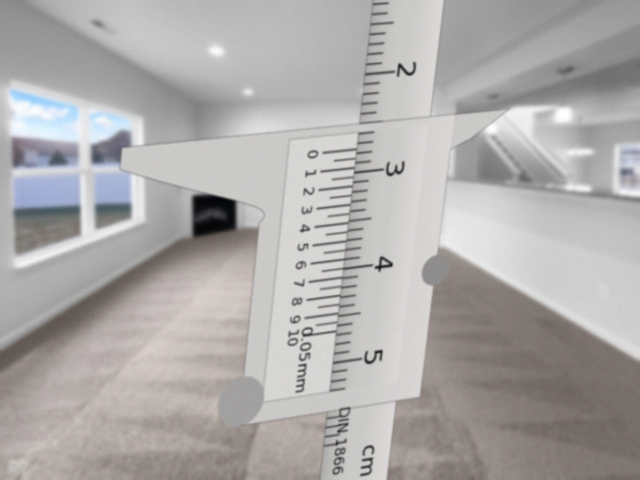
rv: 27.6; mm
